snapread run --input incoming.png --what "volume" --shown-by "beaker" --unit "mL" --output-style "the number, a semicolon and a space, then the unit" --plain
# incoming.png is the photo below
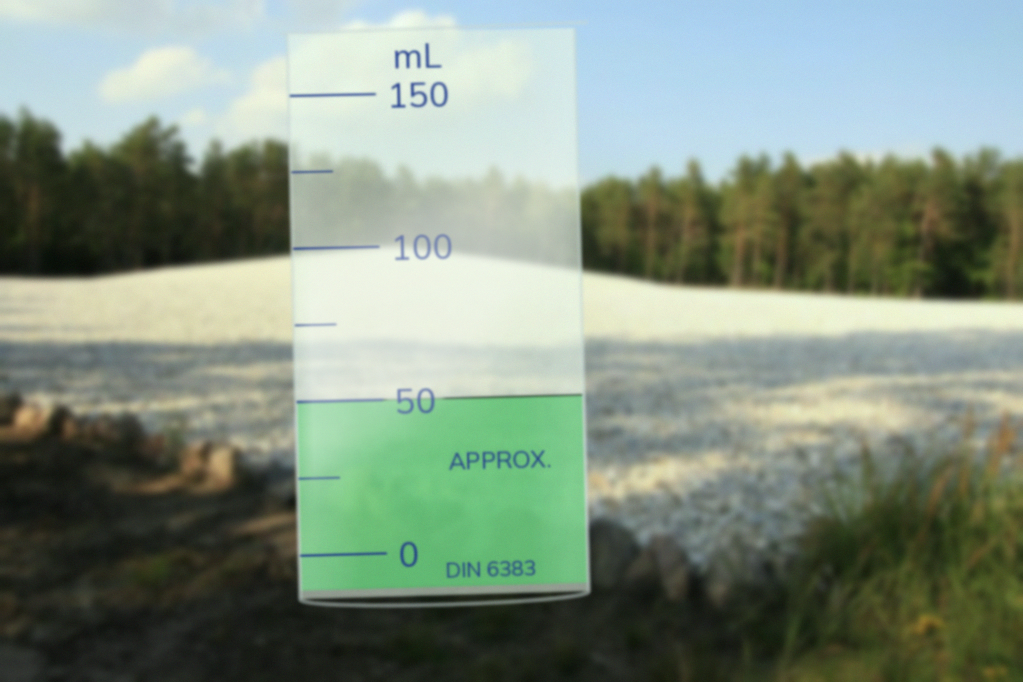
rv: 50; mL
